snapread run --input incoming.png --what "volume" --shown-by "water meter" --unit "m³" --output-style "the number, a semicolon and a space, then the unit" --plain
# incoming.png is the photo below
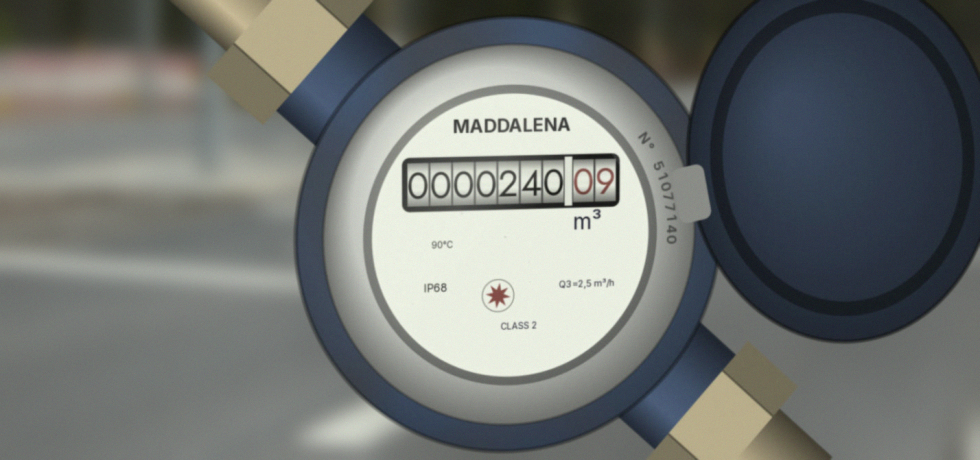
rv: 240.09; m³
